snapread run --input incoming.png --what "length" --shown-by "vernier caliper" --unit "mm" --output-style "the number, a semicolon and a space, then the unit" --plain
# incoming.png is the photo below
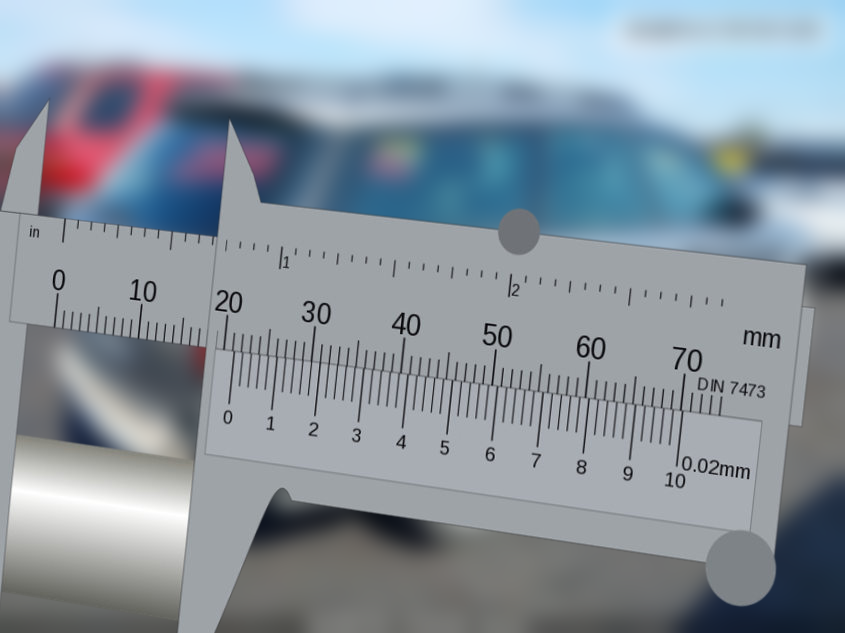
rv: 21.2; mm
